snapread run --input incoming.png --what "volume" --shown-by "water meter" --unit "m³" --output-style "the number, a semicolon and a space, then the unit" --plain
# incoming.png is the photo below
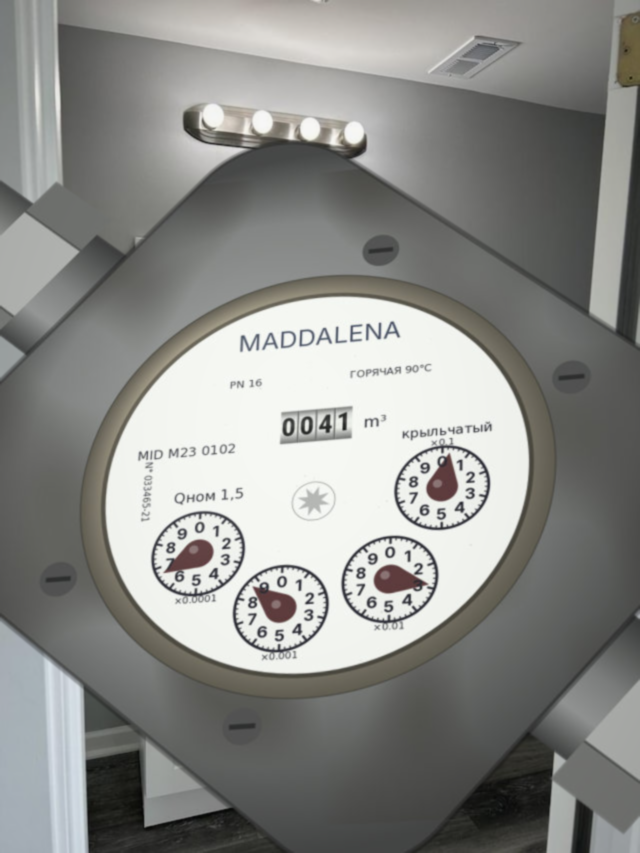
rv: 41.0286; m³
